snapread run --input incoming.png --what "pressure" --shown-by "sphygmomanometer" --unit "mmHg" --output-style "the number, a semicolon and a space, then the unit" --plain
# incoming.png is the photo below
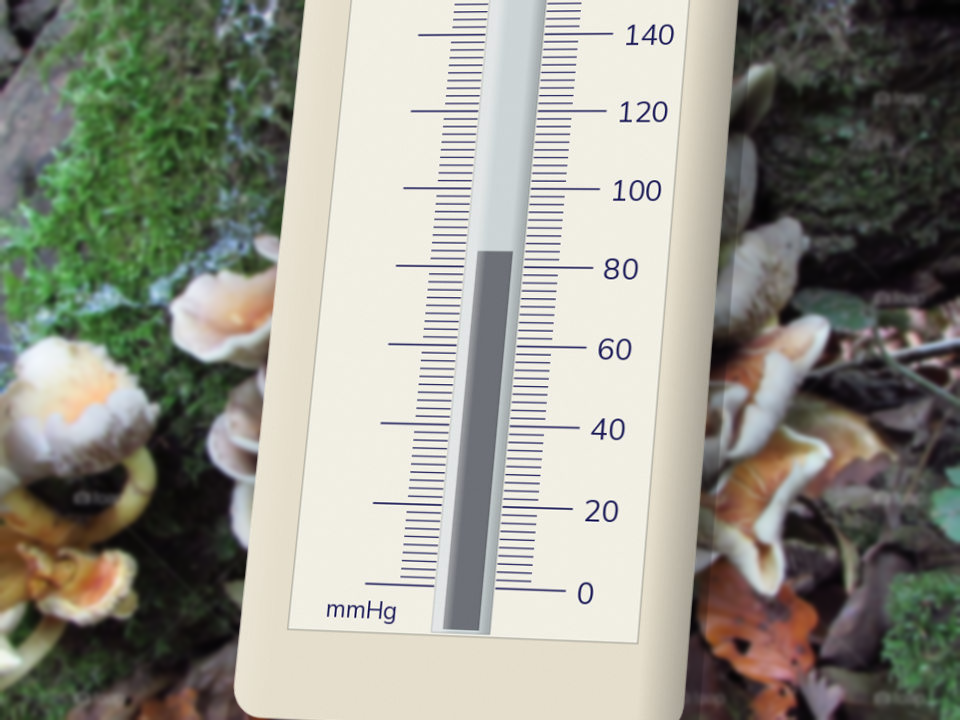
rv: 84; mmHg
